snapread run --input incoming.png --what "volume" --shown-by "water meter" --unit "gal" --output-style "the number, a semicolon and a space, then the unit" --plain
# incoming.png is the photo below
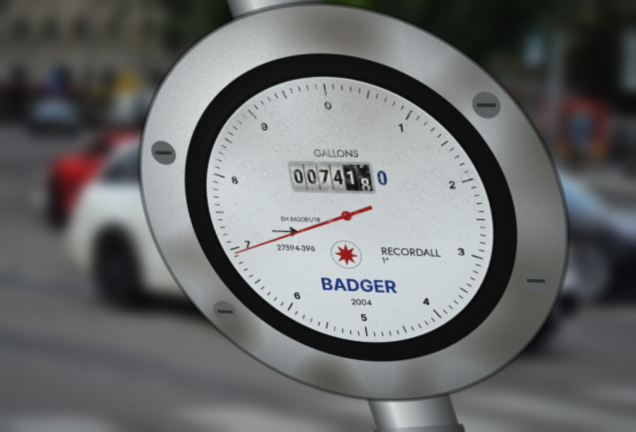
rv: 74176.9; gal
